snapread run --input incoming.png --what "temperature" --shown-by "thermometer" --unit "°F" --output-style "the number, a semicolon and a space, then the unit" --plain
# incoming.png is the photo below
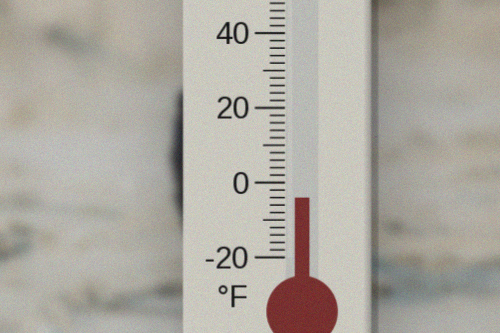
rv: -4; °F
